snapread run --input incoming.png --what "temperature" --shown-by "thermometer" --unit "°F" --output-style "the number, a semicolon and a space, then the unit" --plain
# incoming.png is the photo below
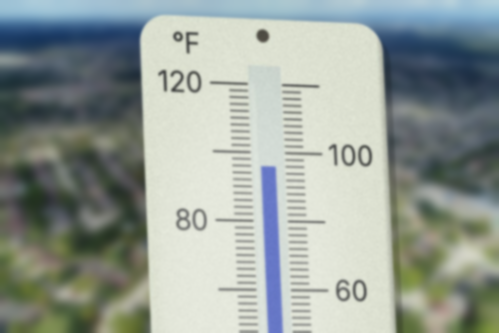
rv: 96; °F
